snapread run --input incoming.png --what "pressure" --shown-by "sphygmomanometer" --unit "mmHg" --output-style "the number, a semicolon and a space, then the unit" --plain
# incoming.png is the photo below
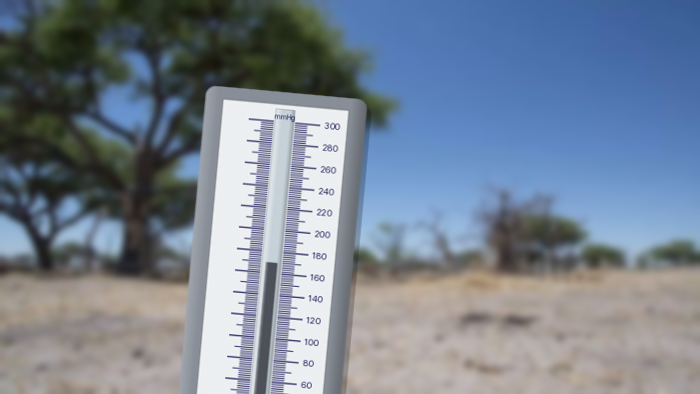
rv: 170; mmHg
